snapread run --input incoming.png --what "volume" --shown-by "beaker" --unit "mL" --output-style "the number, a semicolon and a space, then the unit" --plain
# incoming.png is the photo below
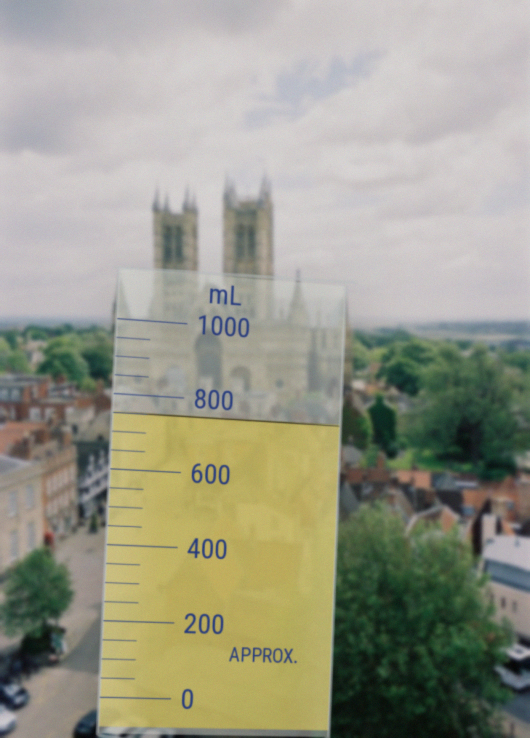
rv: 750; mL
